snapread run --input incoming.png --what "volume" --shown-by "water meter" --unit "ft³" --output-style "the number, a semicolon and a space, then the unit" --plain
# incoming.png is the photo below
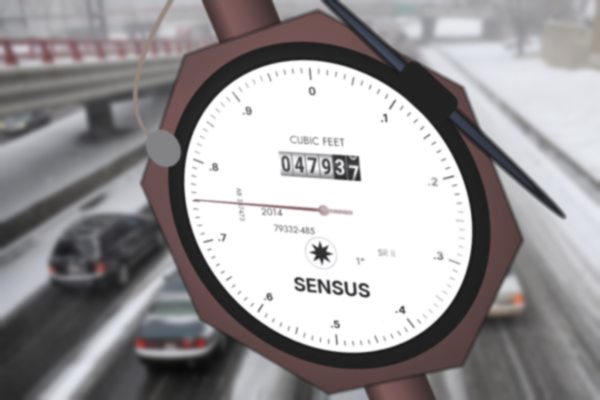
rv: 47936.75; ft³
